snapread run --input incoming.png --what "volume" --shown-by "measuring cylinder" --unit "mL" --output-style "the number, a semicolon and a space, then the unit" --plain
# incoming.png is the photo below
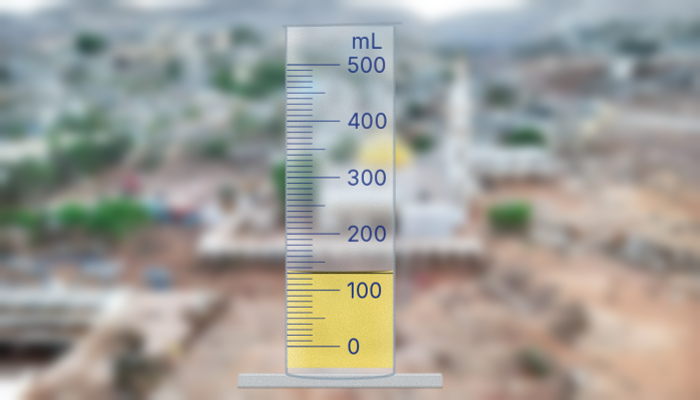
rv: 130; mL
